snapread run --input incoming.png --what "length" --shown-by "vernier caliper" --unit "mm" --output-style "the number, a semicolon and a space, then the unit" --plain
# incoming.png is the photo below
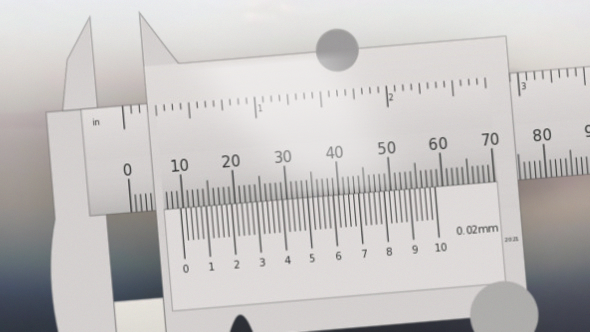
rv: 9.5; mm
